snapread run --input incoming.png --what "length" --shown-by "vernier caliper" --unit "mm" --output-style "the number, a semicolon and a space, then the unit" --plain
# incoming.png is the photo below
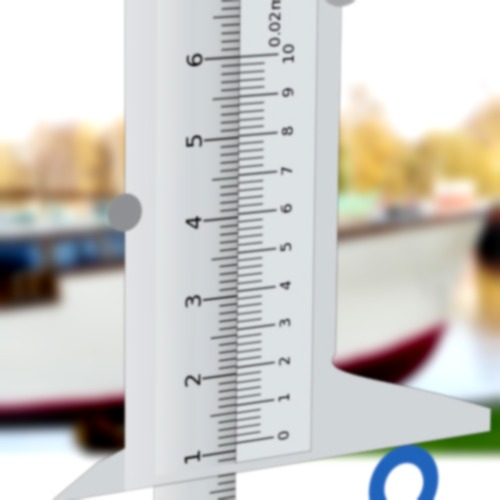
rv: 11.0; mm
